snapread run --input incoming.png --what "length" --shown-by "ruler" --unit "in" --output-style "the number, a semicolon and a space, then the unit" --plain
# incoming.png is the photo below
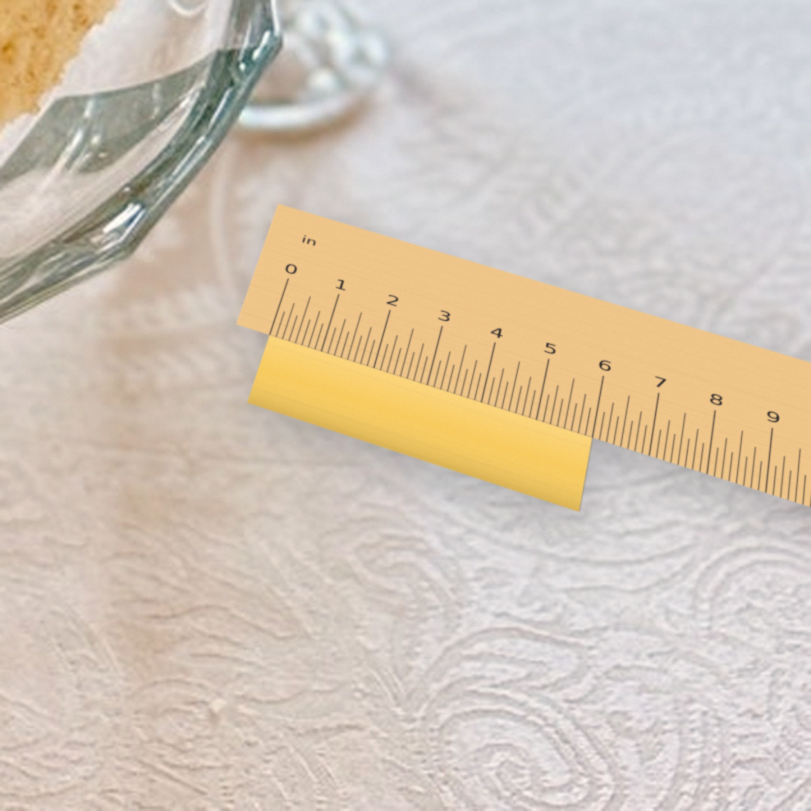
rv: 6; in
